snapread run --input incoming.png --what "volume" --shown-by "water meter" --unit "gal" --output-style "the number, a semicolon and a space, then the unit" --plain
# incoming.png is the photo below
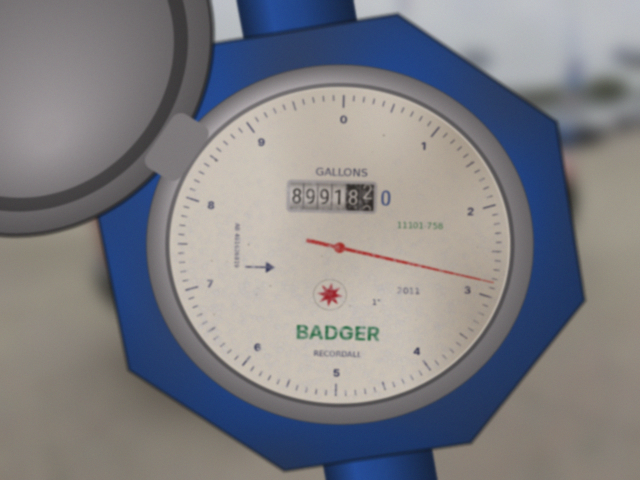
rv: 8991822.8; gal
